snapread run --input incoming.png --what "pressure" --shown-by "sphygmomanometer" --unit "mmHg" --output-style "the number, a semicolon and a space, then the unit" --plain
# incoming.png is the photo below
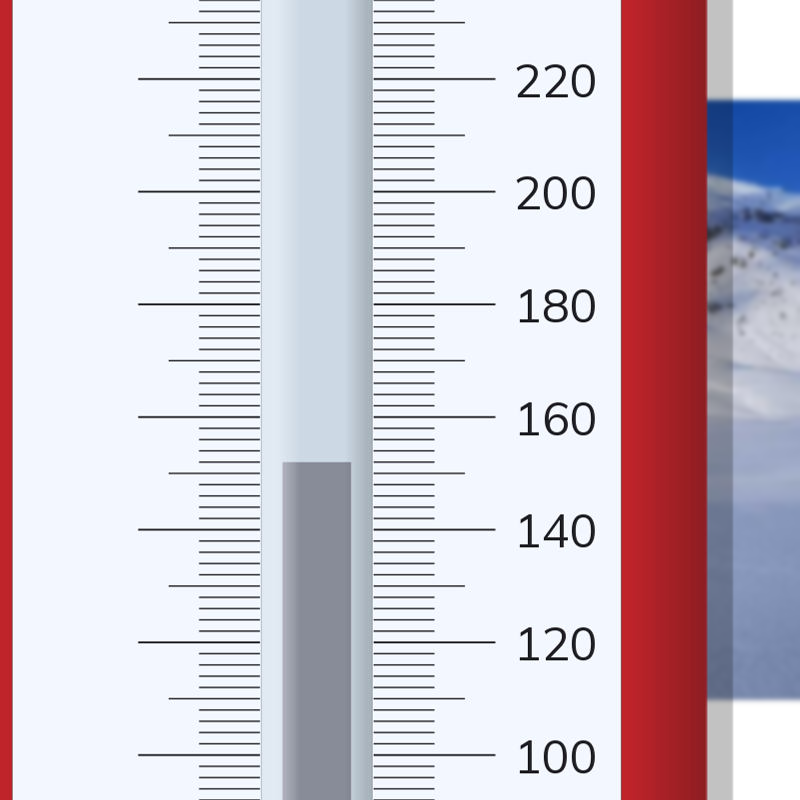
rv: 152; mmHg
